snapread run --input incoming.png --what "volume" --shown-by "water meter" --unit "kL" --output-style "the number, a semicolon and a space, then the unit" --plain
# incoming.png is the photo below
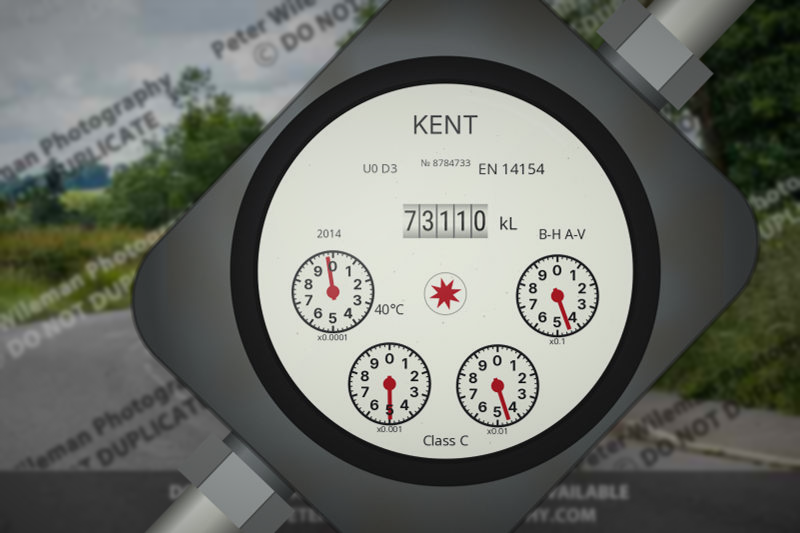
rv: 73110.4449; kL
